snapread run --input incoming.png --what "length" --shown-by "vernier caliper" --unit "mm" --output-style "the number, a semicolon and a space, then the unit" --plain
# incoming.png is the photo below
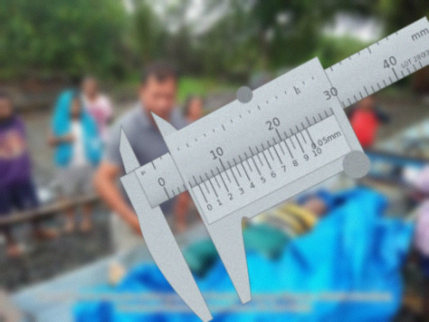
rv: 5.2; mm
